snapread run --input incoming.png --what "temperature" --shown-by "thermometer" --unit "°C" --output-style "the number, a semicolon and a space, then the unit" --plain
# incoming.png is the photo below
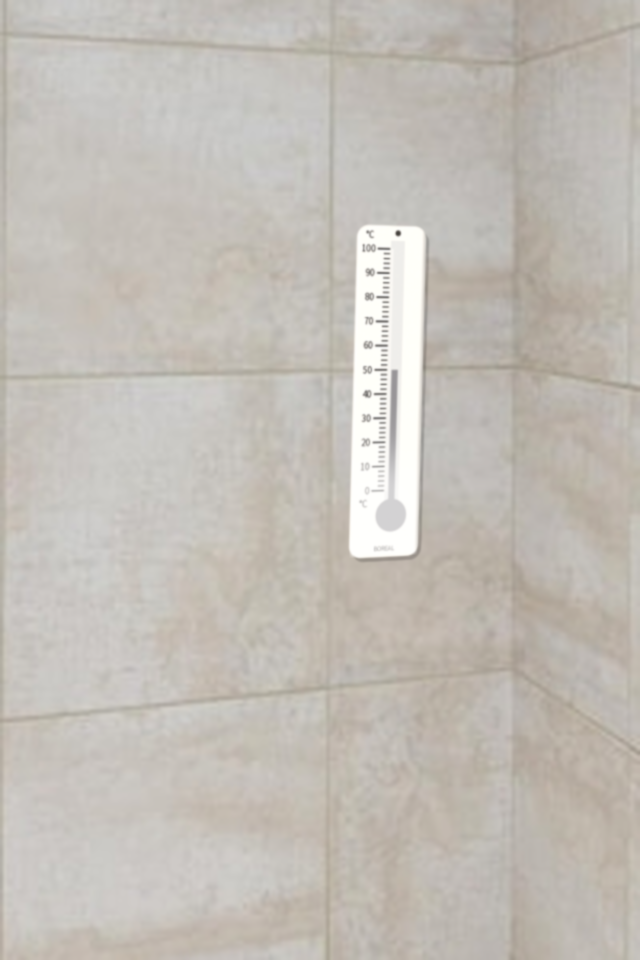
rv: 50; °C
